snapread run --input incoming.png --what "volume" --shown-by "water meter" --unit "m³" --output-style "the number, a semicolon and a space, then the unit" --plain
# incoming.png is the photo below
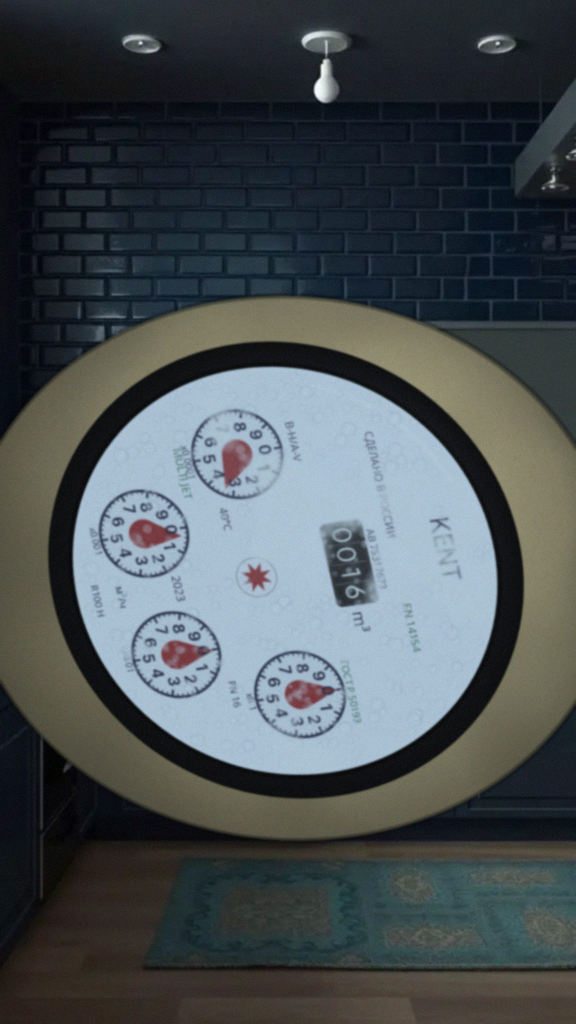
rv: 16.0003; m³
